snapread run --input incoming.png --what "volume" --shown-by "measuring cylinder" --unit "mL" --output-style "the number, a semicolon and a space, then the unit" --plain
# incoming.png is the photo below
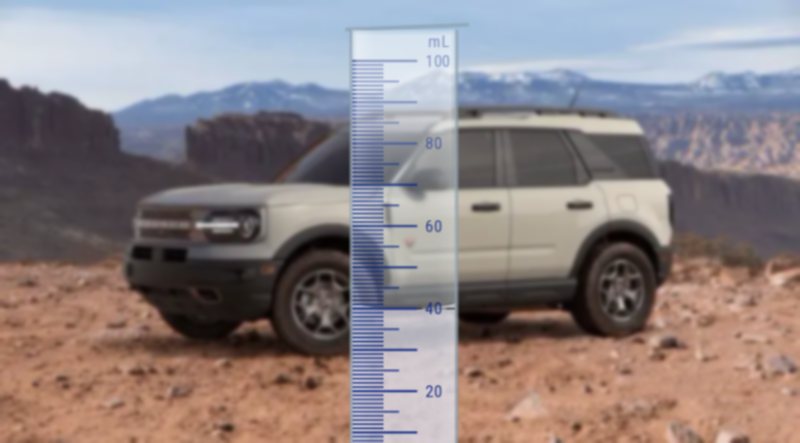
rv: 40; mL
